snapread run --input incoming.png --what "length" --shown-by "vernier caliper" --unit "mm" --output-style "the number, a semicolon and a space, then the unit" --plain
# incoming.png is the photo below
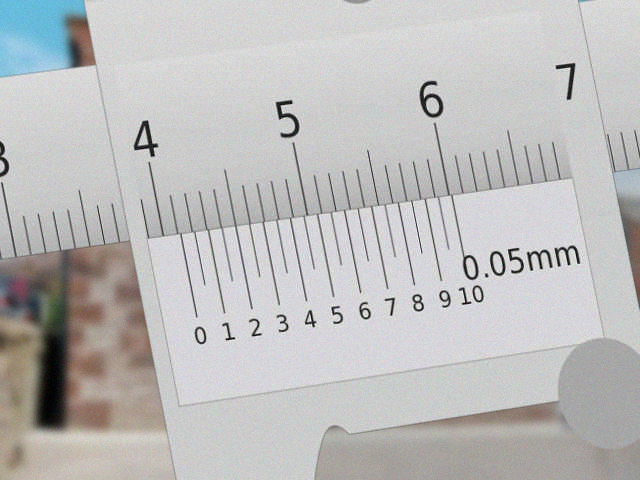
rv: 41.2; mm
